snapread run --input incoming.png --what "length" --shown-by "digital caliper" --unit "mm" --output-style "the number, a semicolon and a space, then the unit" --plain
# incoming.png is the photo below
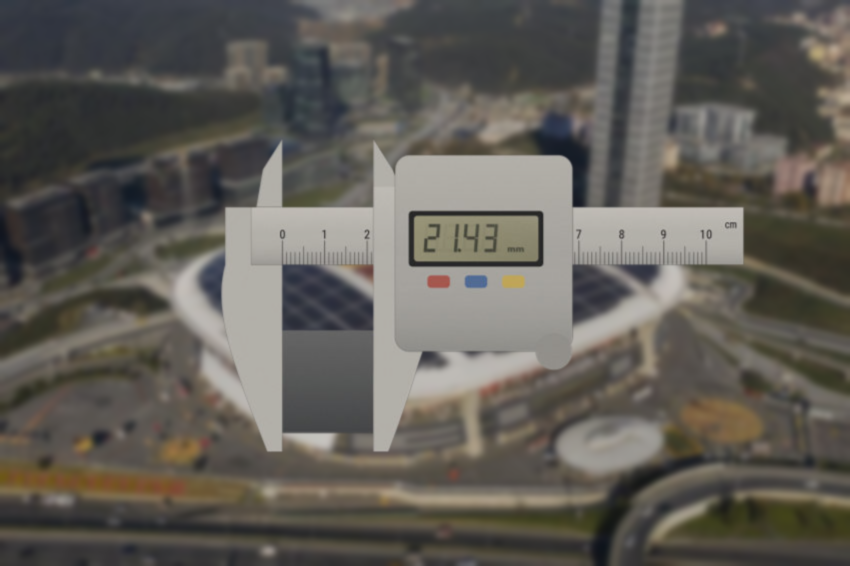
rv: 21.43; mm
